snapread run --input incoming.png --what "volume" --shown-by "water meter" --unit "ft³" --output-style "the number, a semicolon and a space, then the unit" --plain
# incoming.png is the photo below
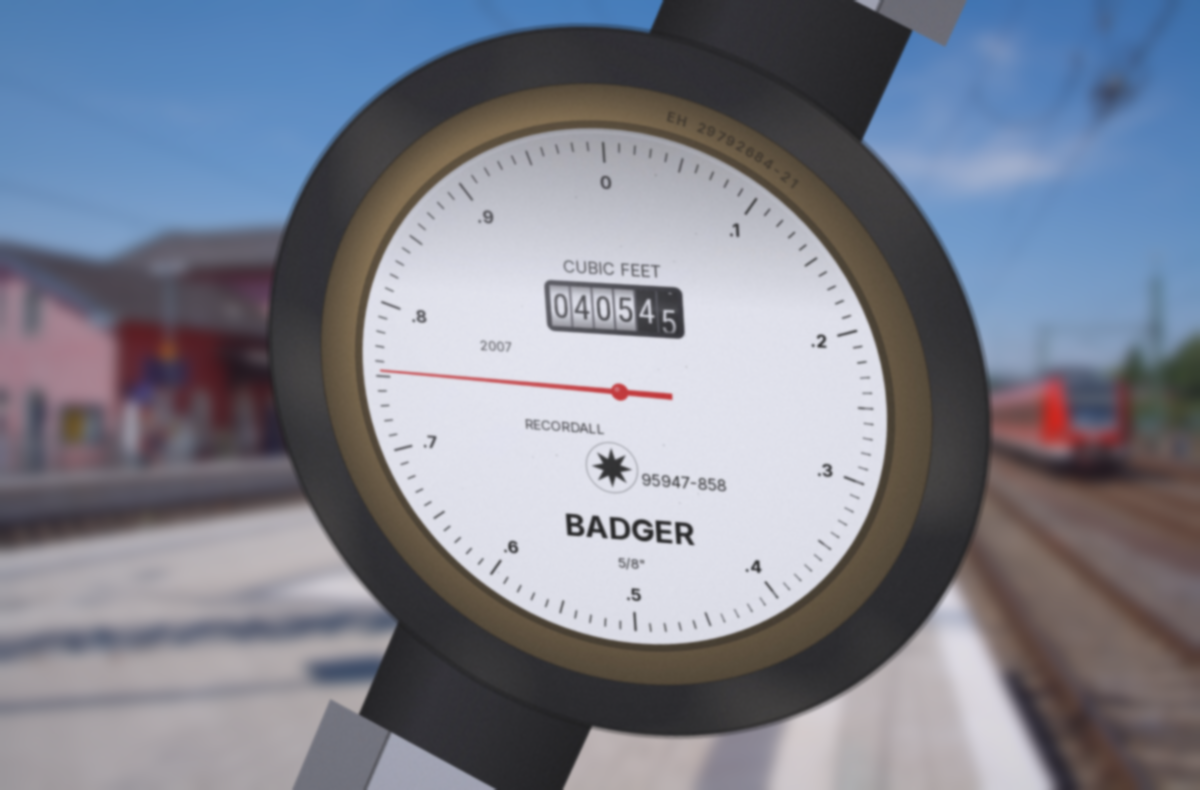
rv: 40544.75; ft³
